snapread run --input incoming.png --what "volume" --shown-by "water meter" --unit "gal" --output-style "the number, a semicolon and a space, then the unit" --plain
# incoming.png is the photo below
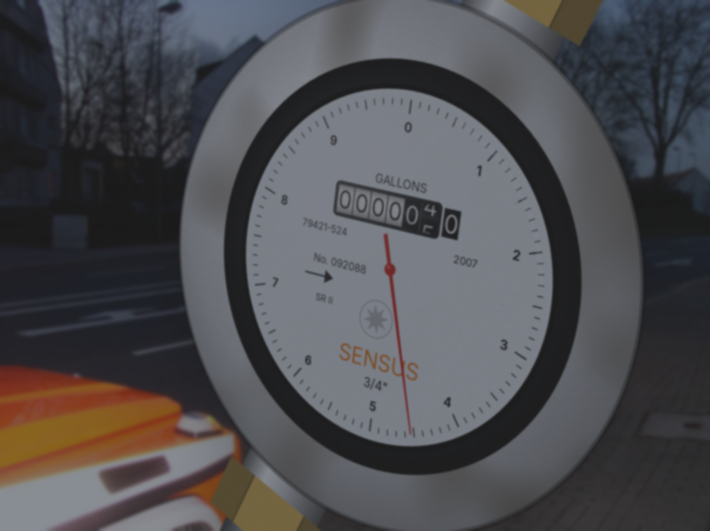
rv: 44.5; gal
